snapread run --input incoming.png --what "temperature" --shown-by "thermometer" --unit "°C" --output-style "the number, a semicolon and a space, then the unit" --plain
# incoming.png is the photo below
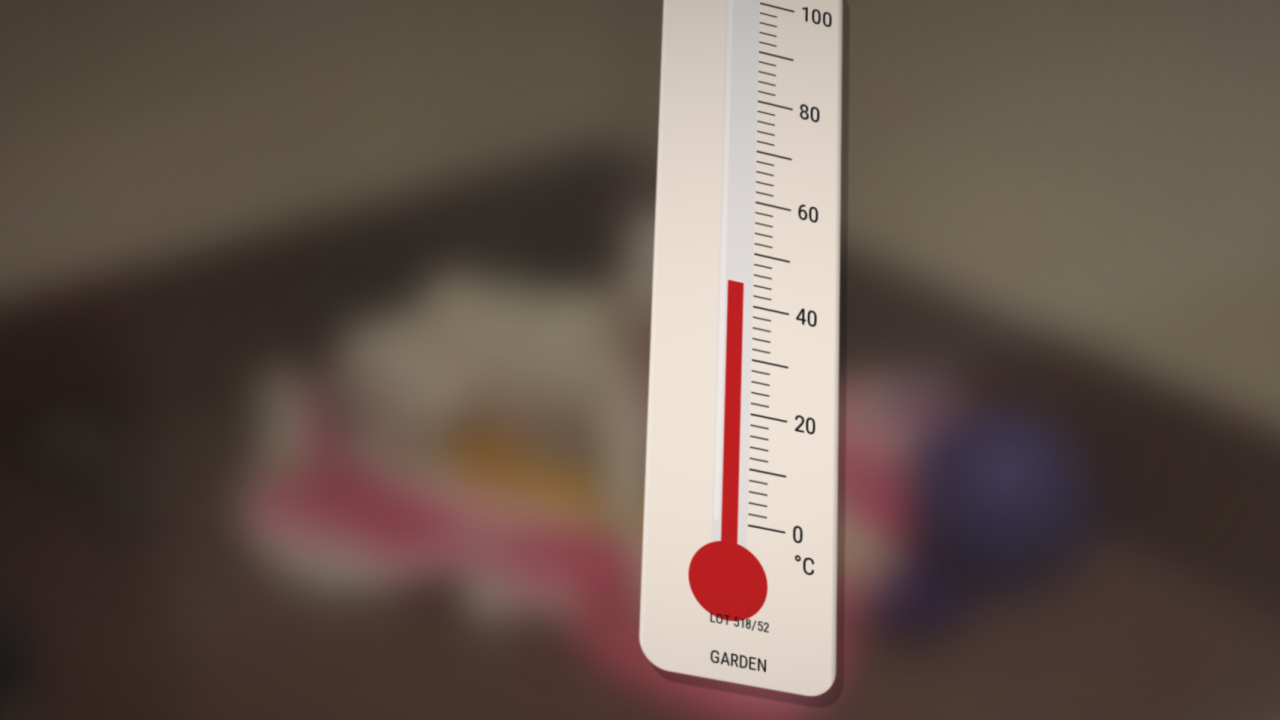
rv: 44; °C
